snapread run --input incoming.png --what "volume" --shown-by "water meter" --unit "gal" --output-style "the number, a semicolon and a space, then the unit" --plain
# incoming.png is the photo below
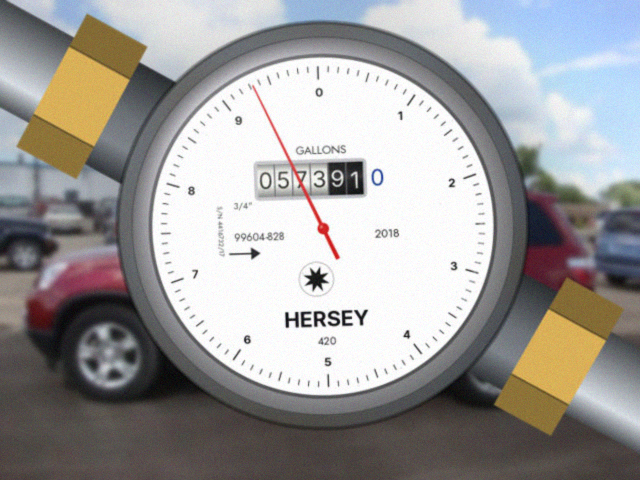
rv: 573909.3; gal
